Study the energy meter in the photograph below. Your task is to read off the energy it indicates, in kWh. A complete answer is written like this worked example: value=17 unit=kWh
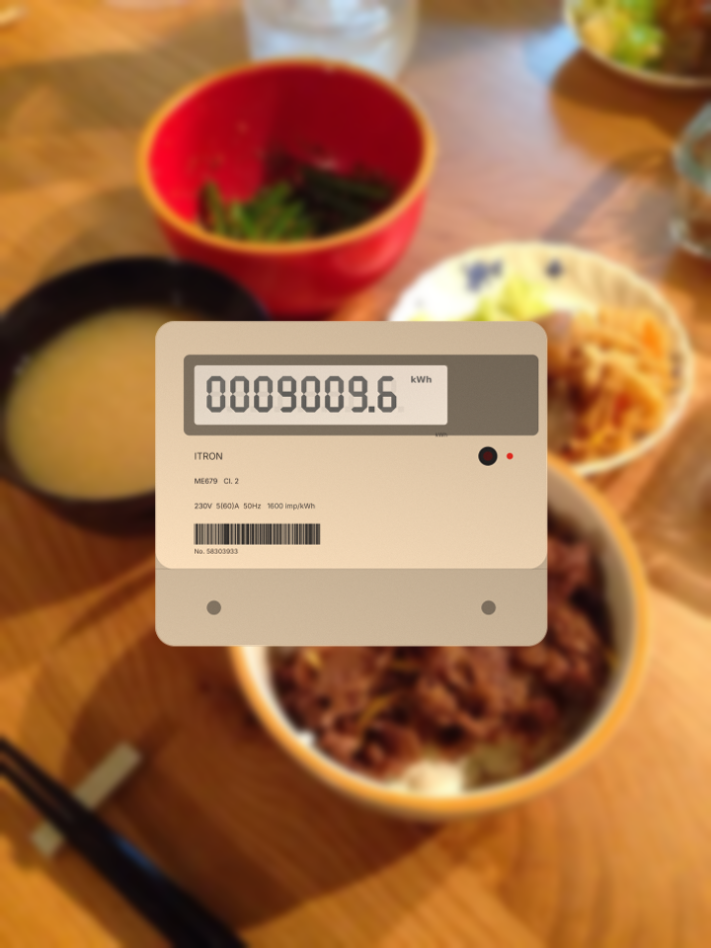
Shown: value=9009.6 unit=kWh
